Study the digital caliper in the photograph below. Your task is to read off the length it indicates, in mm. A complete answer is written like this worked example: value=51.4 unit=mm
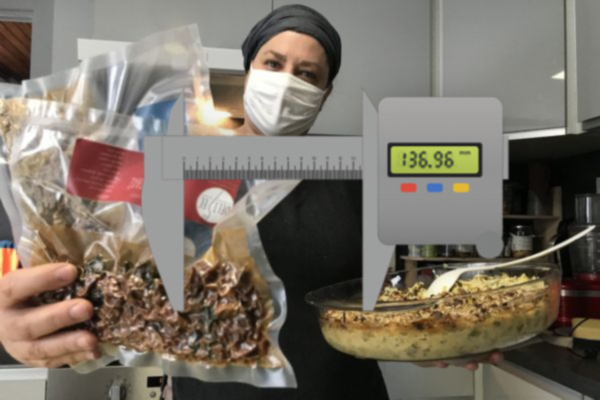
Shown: value=136.96 unit=mm
